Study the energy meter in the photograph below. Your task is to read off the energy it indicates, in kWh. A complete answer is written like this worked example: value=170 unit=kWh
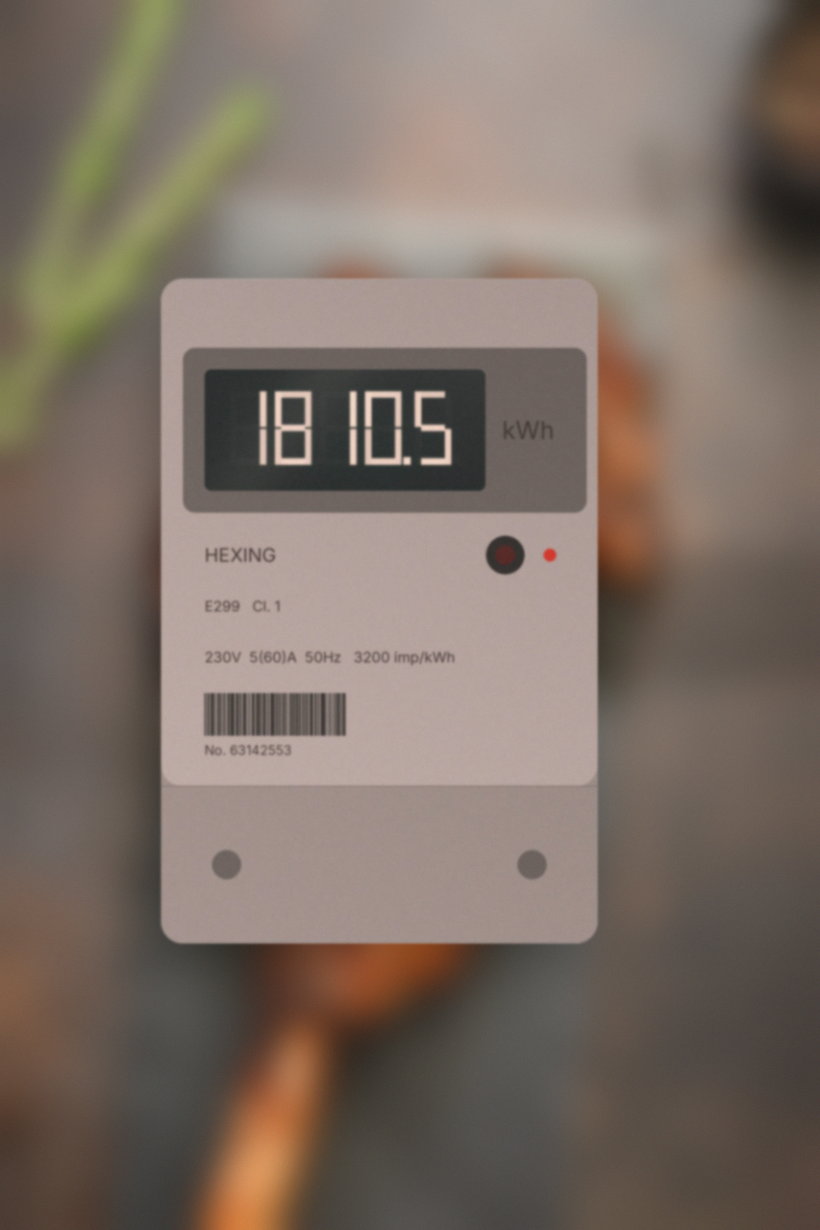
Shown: value=1810.5 unit=kWh
